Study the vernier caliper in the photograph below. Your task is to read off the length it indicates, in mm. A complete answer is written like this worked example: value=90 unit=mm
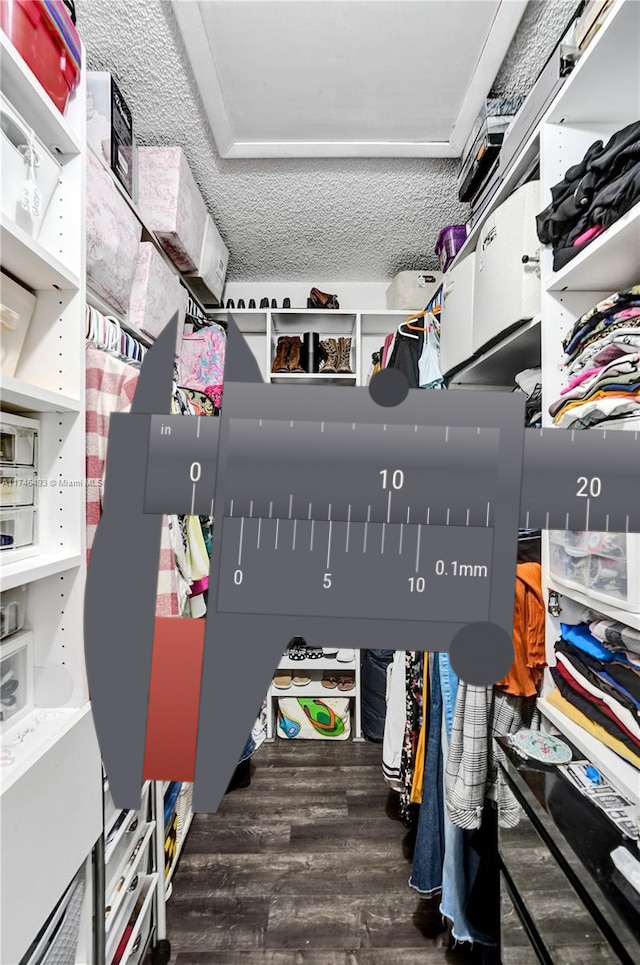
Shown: value=2.6 unit=mm
